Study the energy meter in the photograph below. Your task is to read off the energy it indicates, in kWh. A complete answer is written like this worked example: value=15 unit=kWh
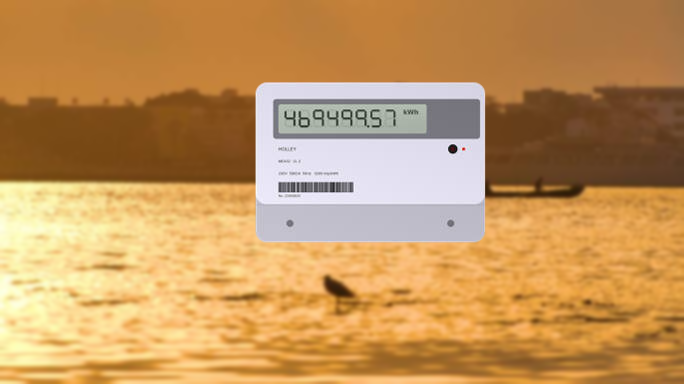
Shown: value=469499.57 unit=kWh
